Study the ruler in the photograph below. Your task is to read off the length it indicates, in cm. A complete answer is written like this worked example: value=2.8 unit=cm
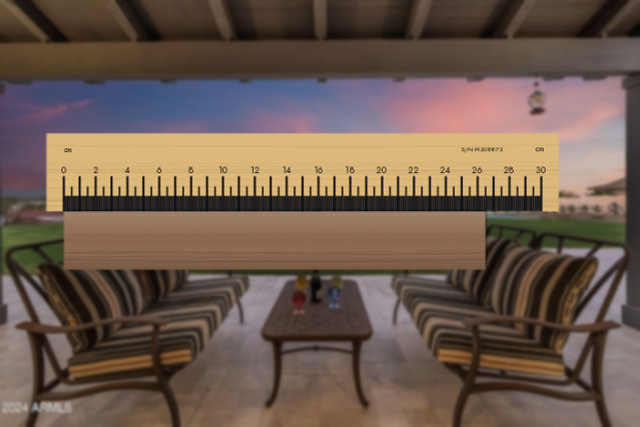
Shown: value=26.5 unit=cm
